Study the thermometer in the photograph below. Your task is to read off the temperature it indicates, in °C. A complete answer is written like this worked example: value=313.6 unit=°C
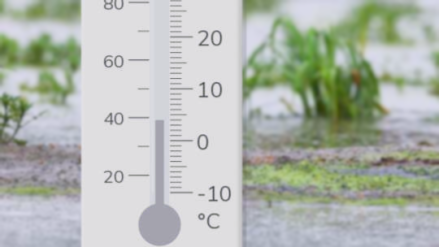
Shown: value=4 unit=°C
